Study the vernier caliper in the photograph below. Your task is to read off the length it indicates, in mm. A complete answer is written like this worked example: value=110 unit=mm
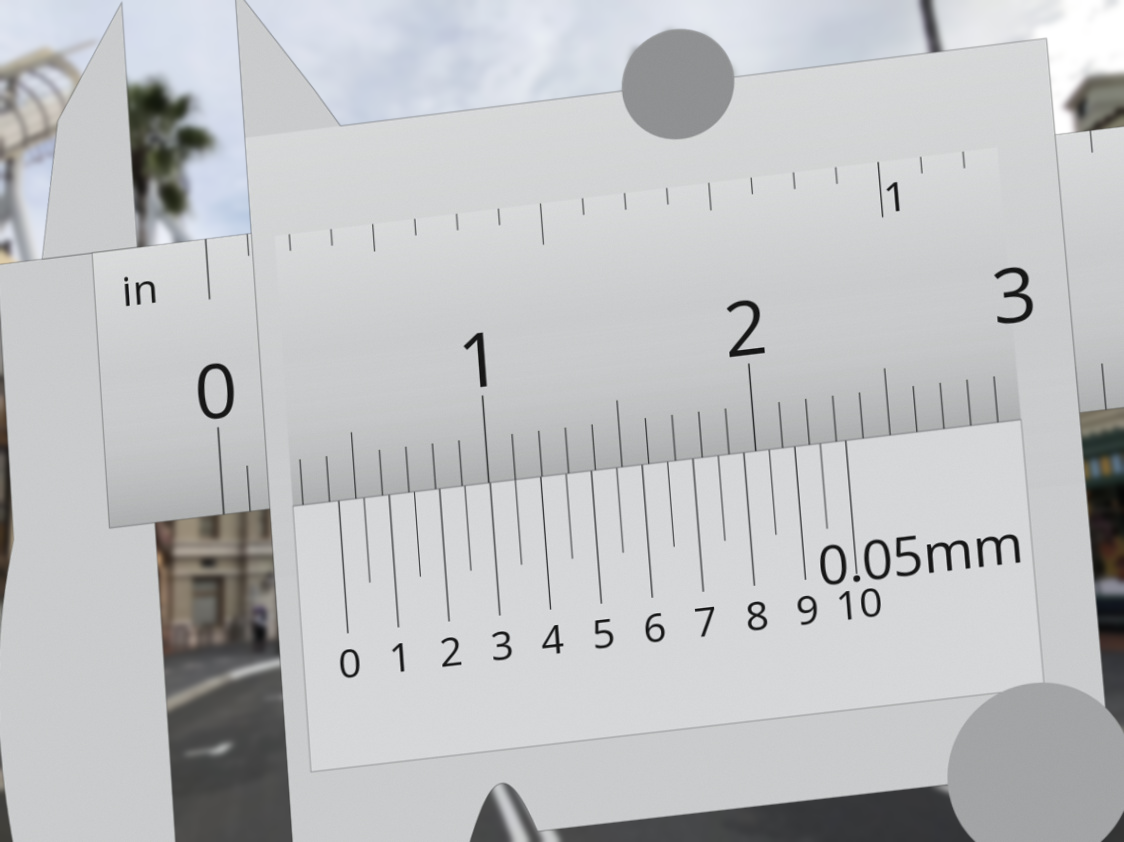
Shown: value=4.35 unit=mm
